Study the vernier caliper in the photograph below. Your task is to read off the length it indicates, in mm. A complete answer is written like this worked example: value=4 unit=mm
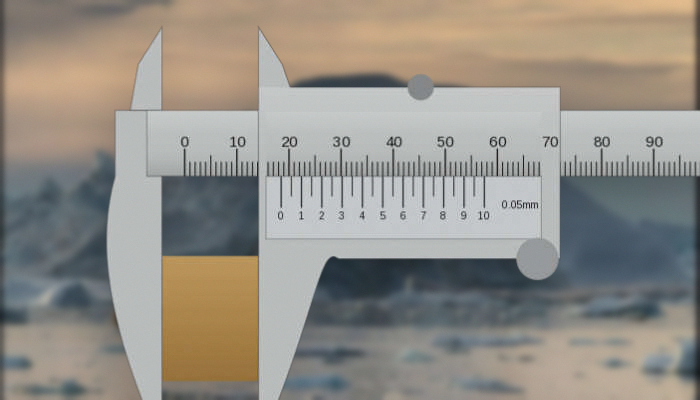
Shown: value=18.5 unit=mm
